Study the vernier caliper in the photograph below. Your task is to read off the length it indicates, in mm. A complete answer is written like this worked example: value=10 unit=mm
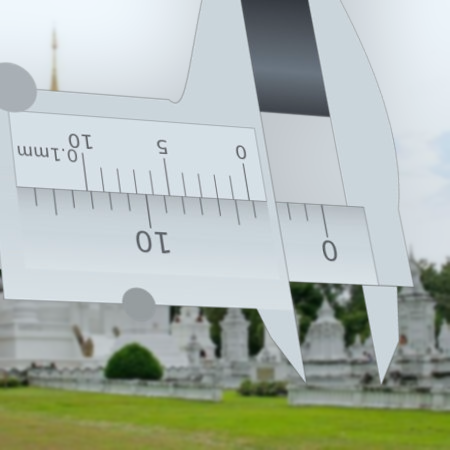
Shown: value=4.2 unit=mm
